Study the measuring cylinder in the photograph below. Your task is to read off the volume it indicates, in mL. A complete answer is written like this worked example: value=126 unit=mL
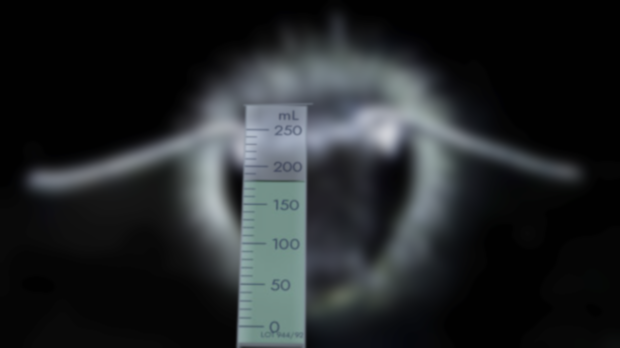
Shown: value=180 unit=mL
